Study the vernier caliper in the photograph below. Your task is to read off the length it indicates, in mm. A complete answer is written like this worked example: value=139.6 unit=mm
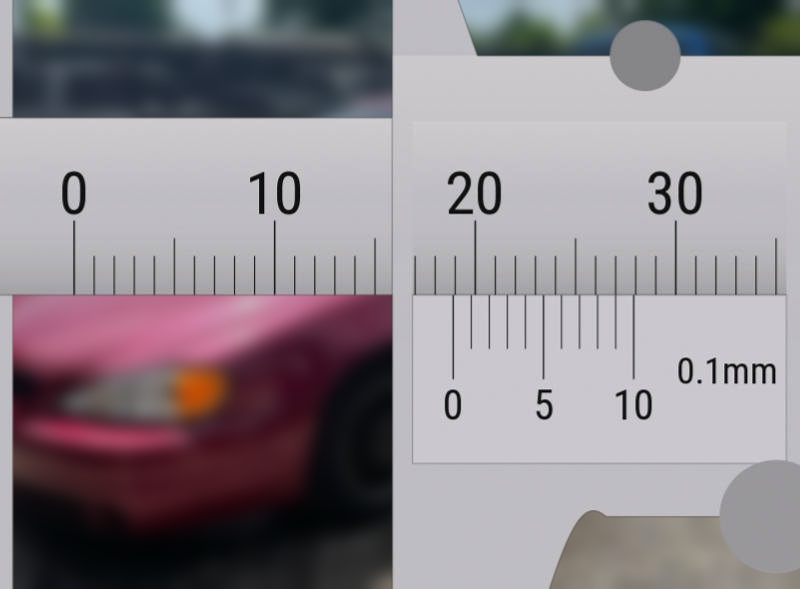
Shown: value=18.9 unit=mm
